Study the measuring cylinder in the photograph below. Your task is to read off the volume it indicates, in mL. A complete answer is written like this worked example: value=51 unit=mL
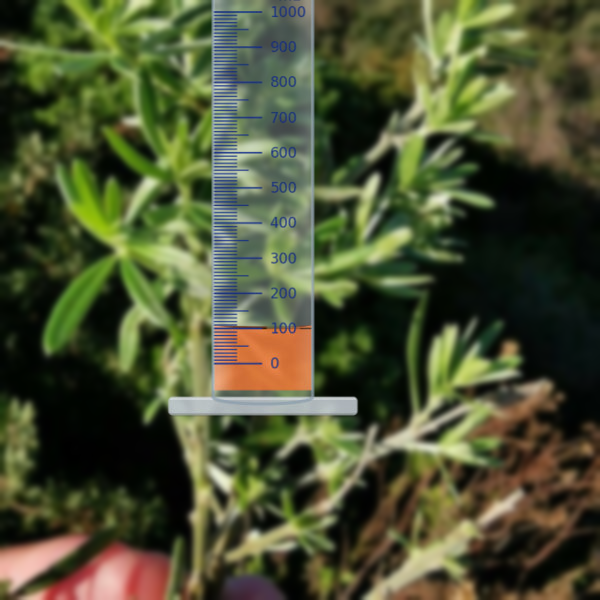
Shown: value=100 unit=mL
